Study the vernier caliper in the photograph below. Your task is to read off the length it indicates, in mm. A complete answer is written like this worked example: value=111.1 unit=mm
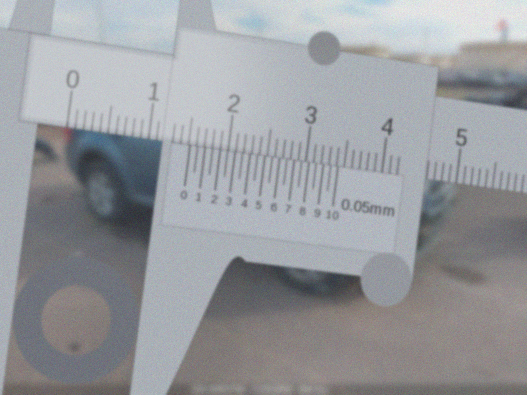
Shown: value=15.2 unit=mm
